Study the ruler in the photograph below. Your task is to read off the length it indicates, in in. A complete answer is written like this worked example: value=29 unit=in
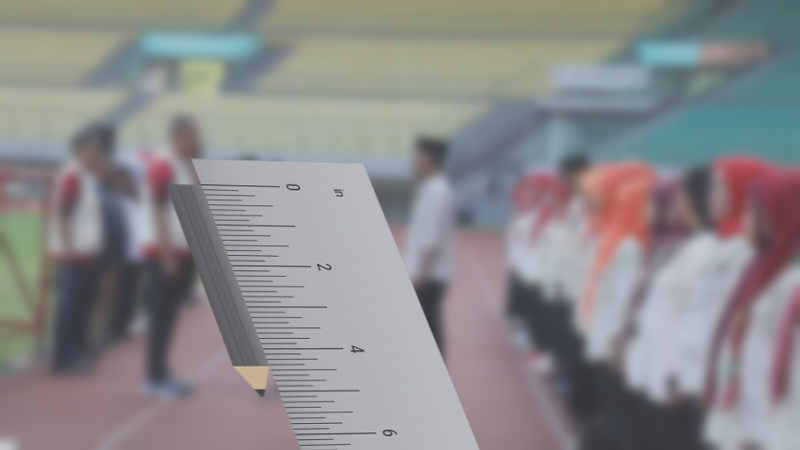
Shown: value=5.125 unit=in
